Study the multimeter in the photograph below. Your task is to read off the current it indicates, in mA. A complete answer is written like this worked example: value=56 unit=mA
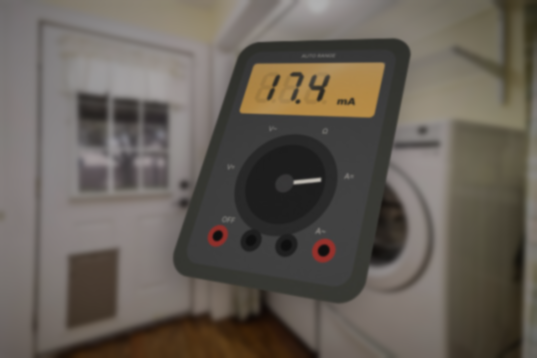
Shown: value=17.4 unit=mA
